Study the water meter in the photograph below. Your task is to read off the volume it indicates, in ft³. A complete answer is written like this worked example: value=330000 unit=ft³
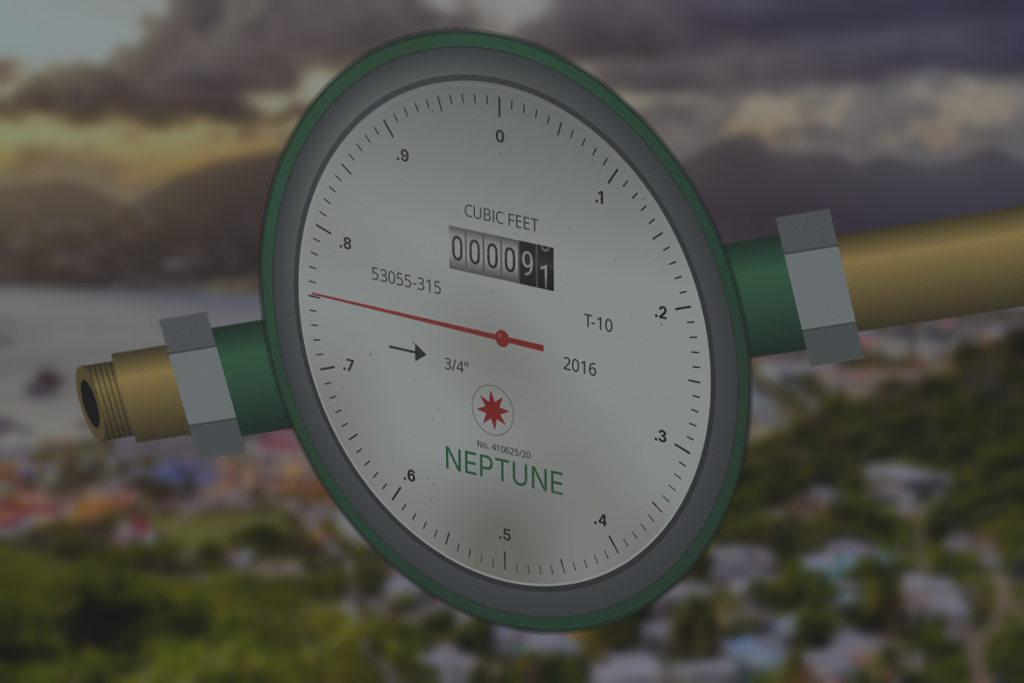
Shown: value=90.75 unit=ft³
